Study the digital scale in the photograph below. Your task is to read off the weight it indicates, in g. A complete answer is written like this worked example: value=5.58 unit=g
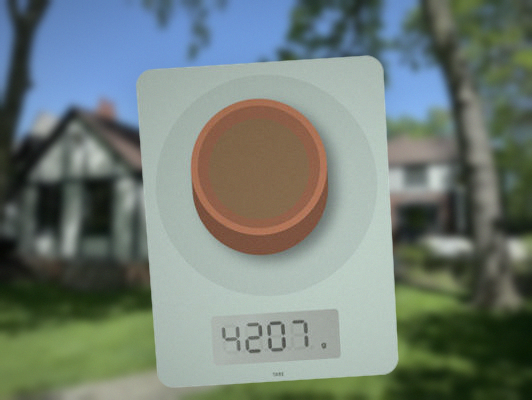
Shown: value=4207 unit=g
